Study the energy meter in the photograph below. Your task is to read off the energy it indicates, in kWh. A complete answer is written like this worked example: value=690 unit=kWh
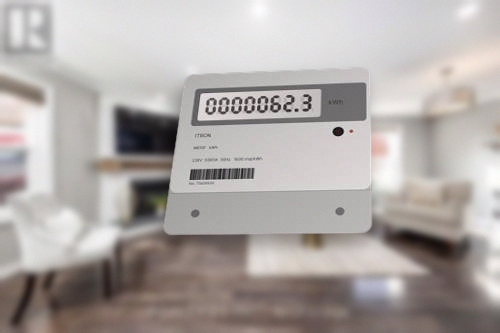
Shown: value=62.3 unit=kWh
